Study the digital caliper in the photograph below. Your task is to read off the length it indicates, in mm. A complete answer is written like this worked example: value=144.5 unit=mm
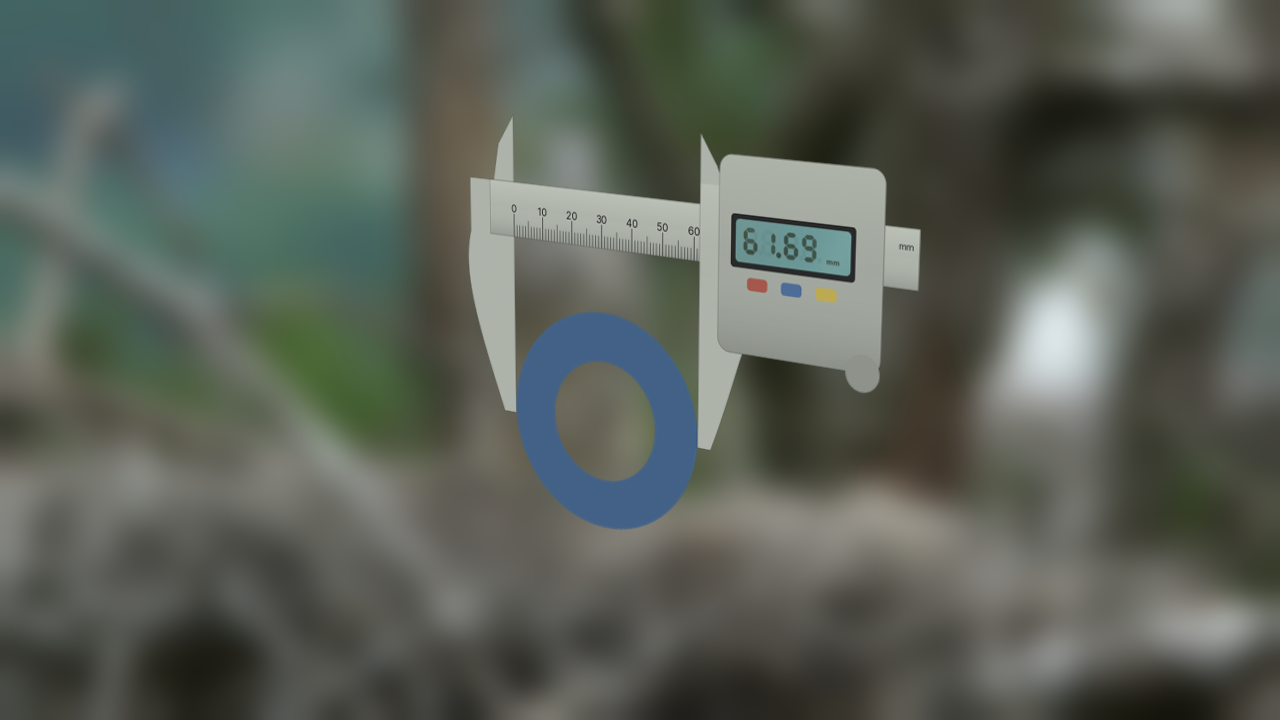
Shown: value=61.69 unit=mm
